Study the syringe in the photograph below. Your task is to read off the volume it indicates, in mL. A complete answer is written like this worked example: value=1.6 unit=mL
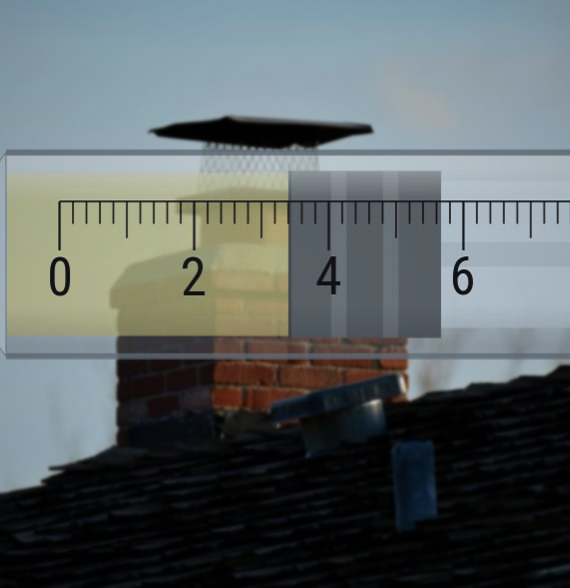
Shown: value=3.4 unit=mL
